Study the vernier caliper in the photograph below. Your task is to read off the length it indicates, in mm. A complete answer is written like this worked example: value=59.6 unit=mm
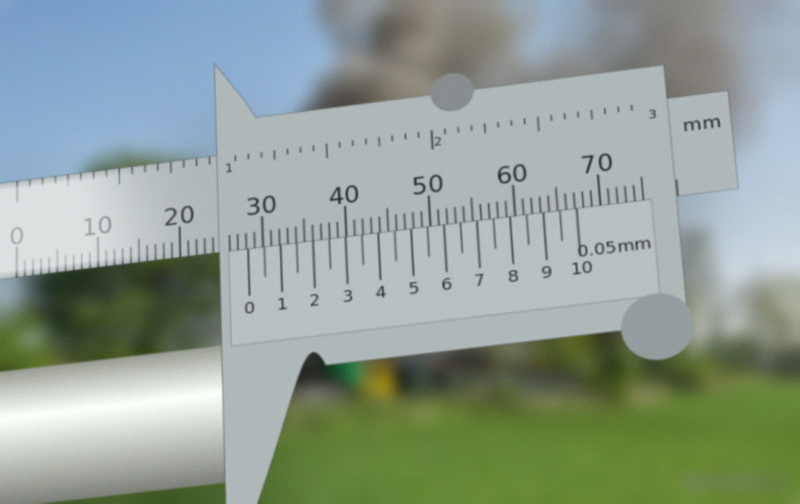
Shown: value=28.2 unit=mm
